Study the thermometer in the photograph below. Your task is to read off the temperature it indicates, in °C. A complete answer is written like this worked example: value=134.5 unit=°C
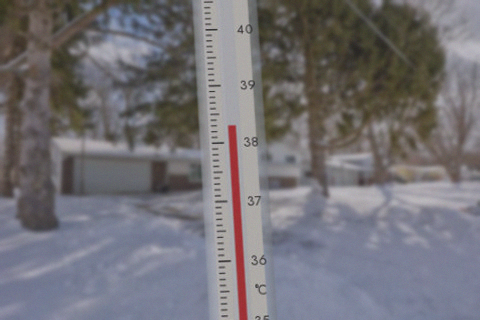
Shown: value=38.3 unit=°C
